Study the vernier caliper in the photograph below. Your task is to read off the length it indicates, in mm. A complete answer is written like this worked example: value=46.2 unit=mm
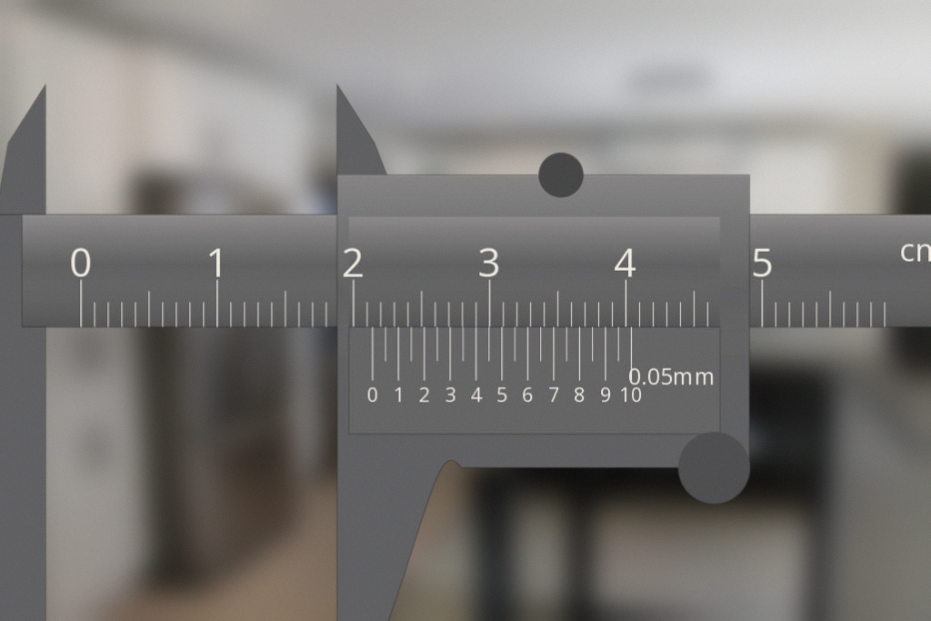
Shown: value=21.4 unit=mm
